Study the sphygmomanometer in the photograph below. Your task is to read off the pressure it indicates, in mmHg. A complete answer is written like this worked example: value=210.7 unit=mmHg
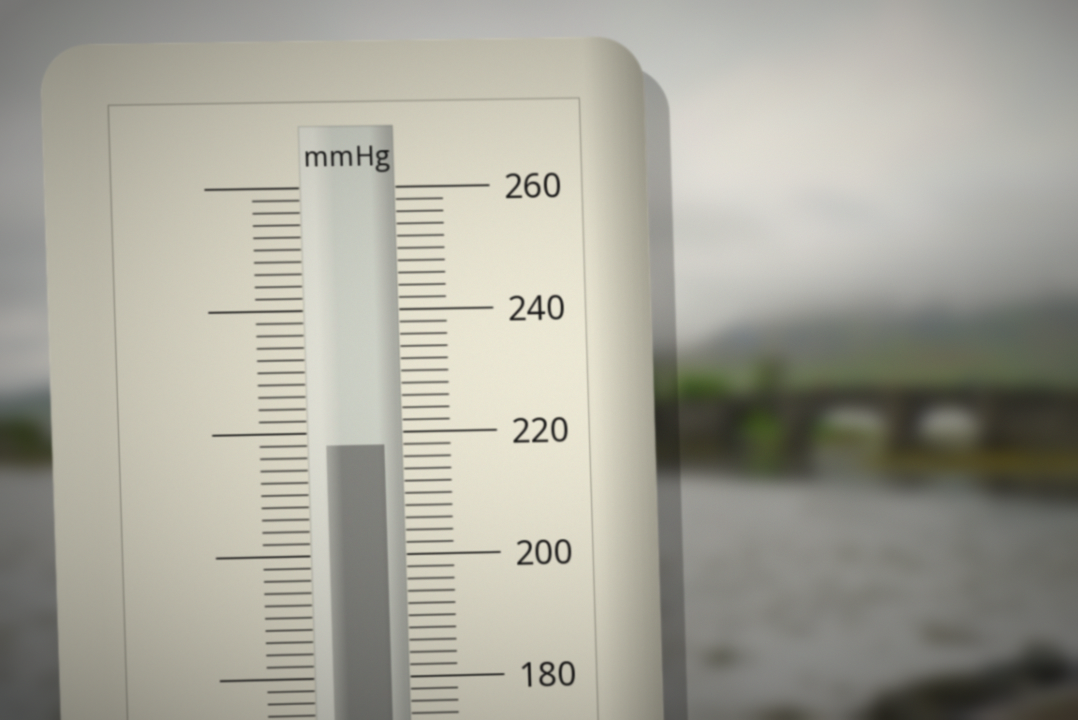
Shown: value=218 unit=mmHg
